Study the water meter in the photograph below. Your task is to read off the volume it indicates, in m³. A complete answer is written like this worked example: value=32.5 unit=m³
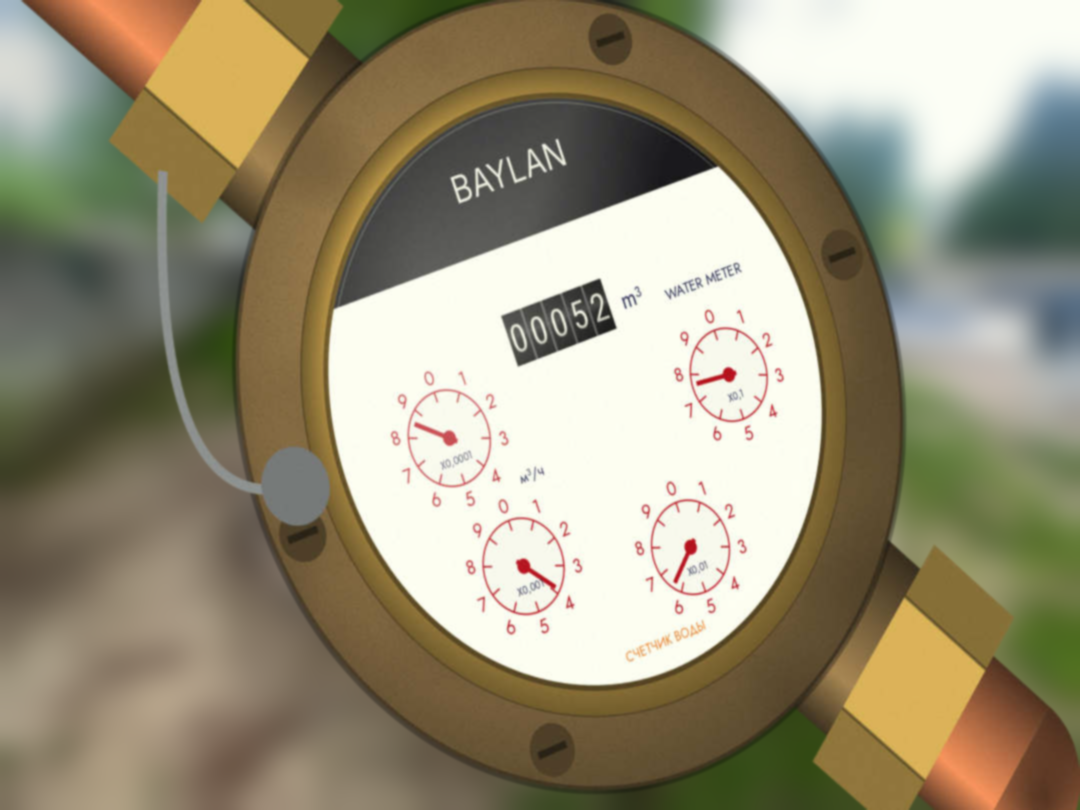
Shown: value=52.7638 unit=m³
